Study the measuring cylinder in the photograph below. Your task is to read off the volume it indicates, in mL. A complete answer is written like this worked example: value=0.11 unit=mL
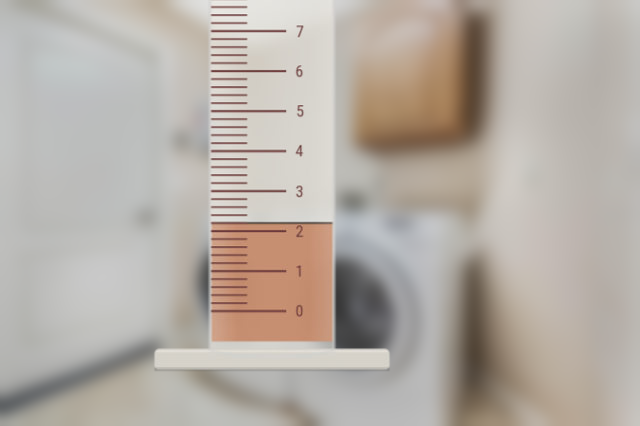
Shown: value=2.2 unit=mL
